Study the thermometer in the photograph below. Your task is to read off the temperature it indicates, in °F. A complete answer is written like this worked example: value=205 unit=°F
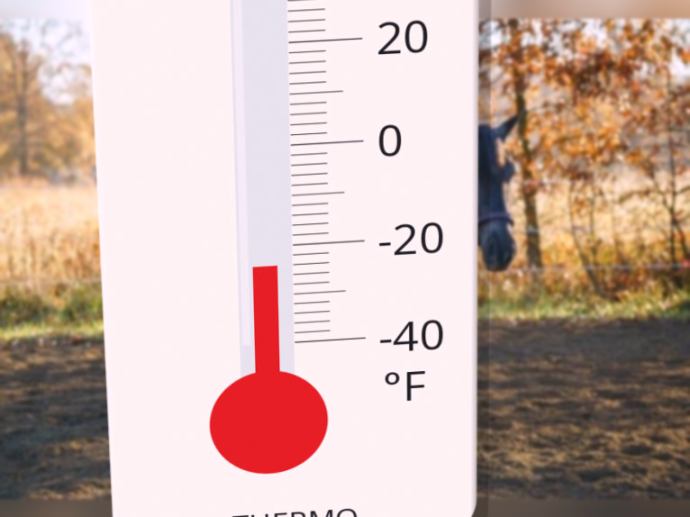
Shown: value=-24 unit=°F
